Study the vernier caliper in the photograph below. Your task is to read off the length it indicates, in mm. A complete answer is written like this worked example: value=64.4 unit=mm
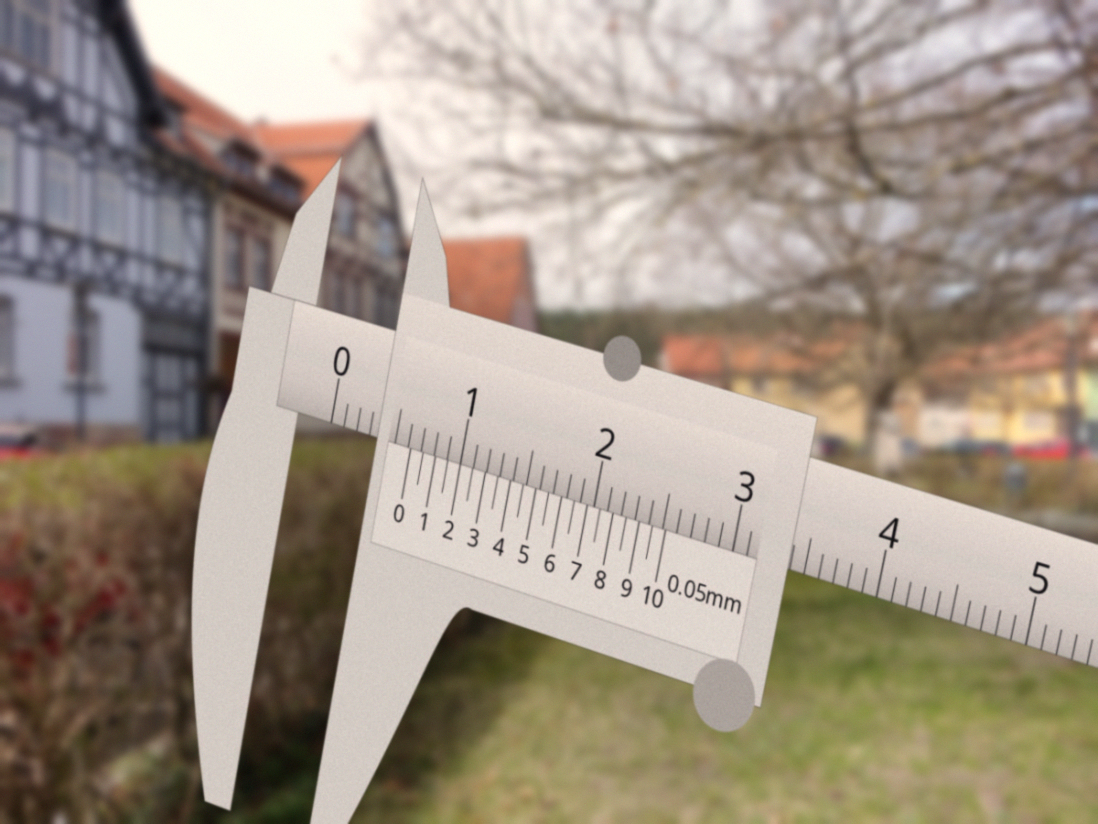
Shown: value=6.2 unit=mm
